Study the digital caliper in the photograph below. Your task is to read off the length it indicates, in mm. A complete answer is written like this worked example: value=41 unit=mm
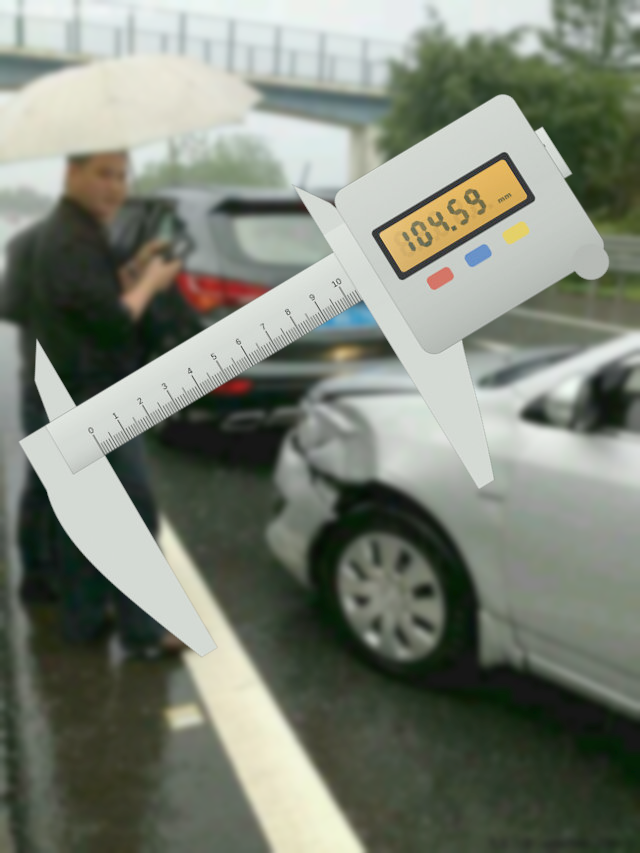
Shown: value=104.59 unit=mm
